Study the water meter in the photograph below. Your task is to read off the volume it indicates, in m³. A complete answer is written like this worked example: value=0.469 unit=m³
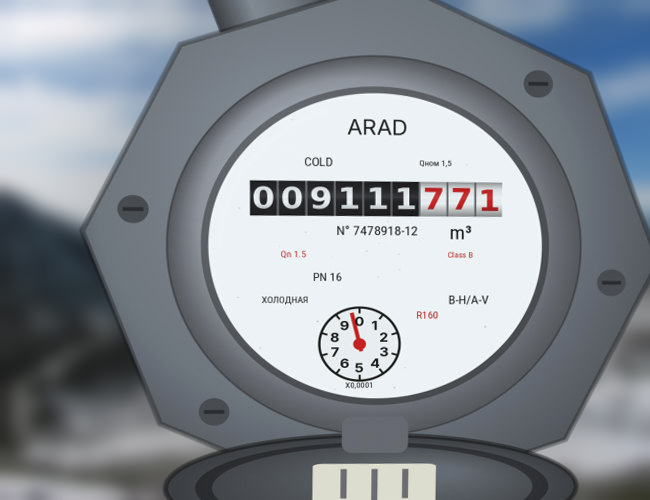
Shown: value=9111.7709 unit=m³
